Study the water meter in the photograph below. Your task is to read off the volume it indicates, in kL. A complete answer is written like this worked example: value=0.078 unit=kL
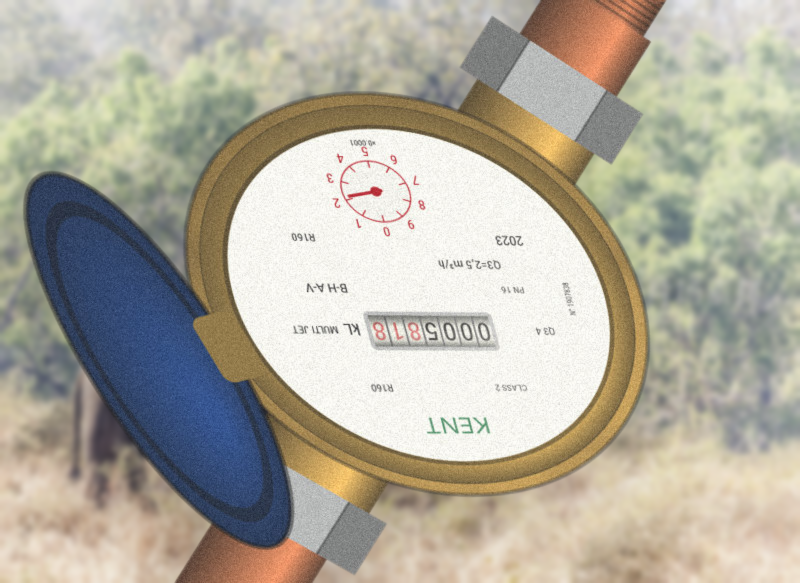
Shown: value=5.8182 unit=kL
